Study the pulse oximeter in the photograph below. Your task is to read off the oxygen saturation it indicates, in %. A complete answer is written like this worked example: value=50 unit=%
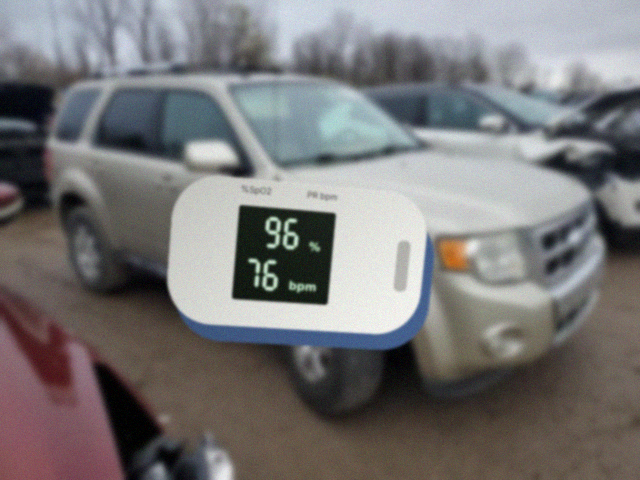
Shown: value=96 unit=%
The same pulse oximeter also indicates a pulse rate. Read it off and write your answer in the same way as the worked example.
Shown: value=76 unit=bpm
